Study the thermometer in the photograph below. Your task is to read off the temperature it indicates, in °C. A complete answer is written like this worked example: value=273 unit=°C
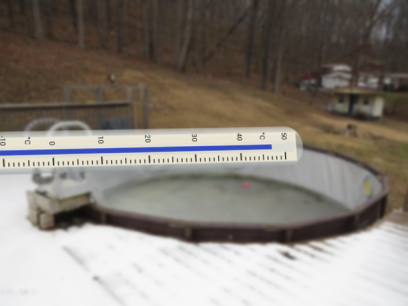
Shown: value=47 unit=°C
